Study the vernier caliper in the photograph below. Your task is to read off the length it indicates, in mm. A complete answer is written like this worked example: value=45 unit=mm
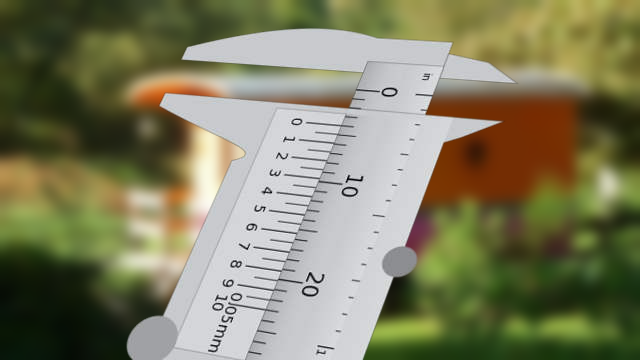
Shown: value=4.0 unit=mm
